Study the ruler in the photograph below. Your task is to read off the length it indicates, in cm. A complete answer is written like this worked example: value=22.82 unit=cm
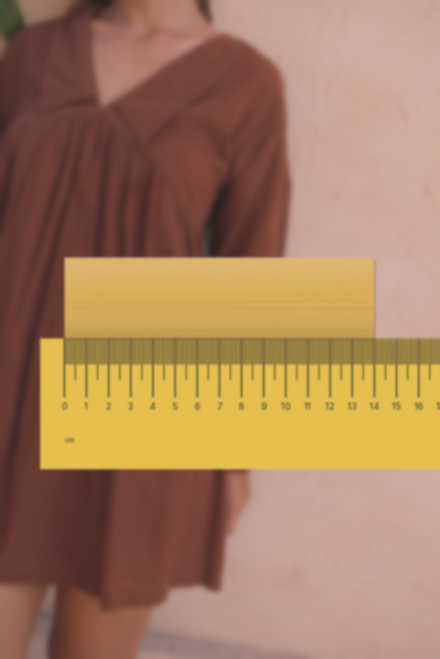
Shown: value=14 unit=cm
